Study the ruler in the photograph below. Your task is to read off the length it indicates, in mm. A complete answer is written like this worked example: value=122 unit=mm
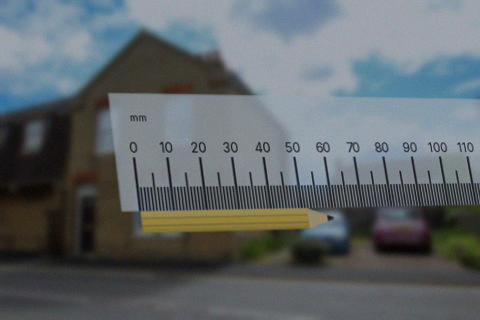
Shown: value=60 unit=mm
